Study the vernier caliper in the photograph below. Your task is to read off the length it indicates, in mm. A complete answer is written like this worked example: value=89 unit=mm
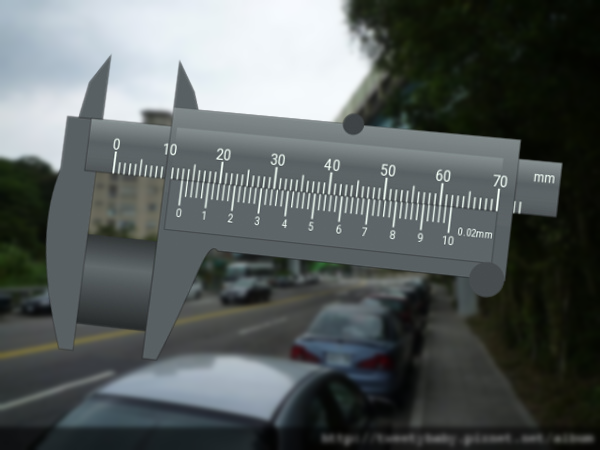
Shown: value=13.0 unit=mm
